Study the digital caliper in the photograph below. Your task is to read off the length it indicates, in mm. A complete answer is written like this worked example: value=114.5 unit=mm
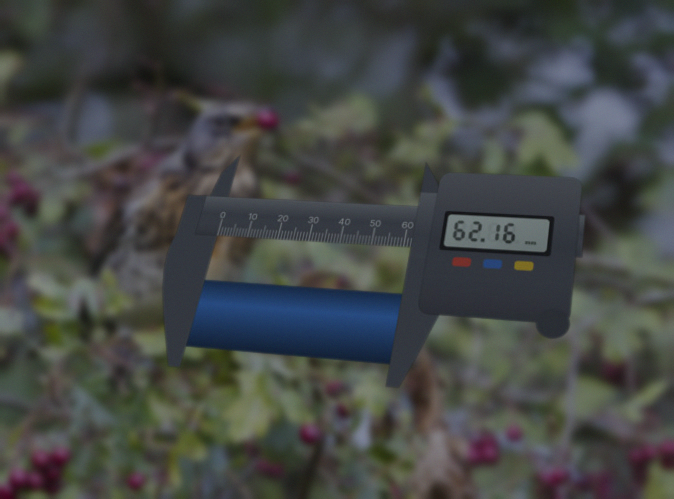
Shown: value=62.16 unit=mm
